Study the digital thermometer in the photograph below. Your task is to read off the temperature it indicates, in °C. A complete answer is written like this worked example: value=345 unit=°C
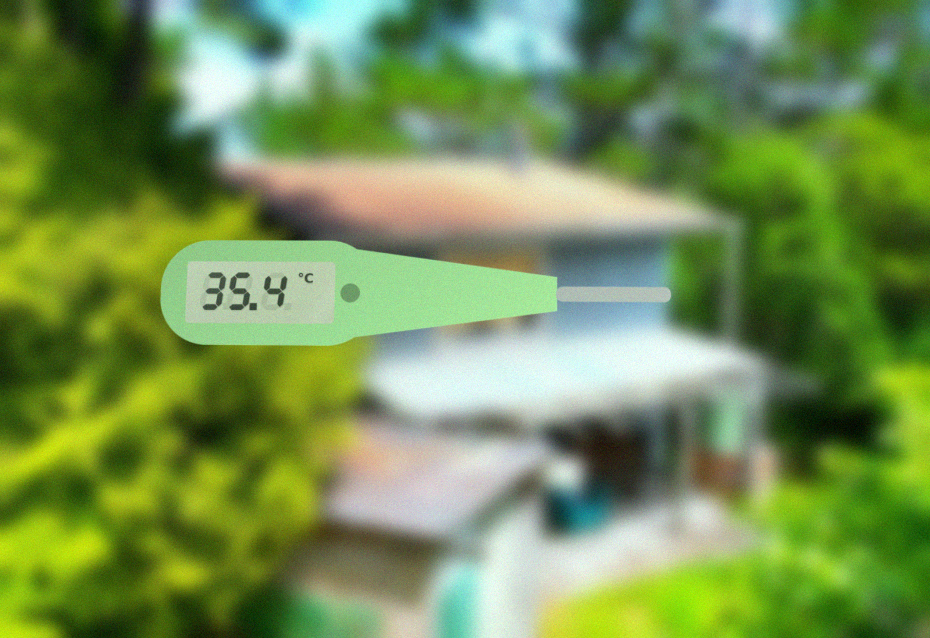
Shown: value=35.4 unit=°C
